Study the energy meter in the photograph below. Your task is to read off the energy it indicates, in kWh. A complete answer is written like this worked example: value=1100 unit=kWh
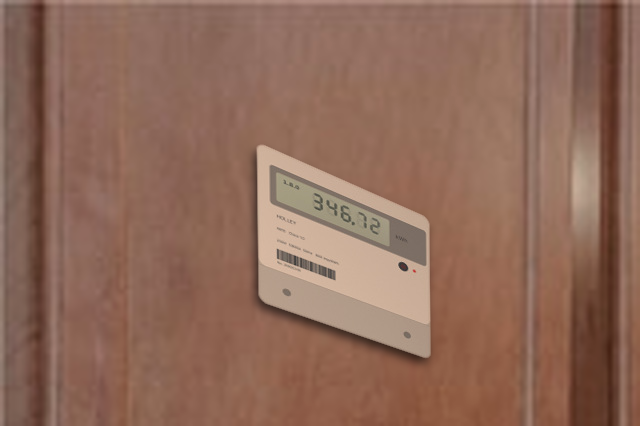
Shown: value=346.72 unit=kWh
